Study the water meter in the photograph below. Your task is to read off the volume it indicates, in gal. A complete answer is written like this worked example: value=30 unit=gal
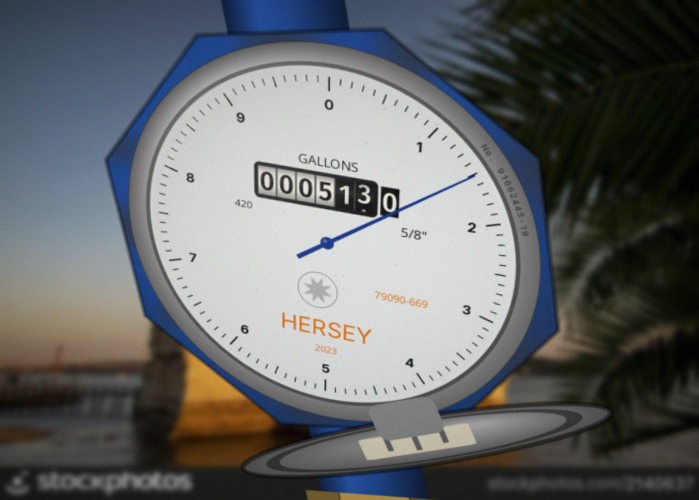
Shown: value=5131.5 unit=gal
